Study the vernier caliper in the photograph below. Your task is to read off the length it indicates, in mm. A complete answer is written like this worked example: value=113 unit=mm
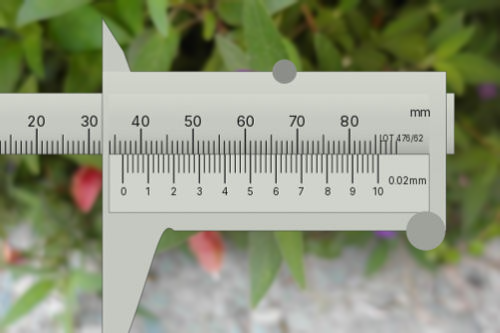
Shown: value=36.5 unit=mm
